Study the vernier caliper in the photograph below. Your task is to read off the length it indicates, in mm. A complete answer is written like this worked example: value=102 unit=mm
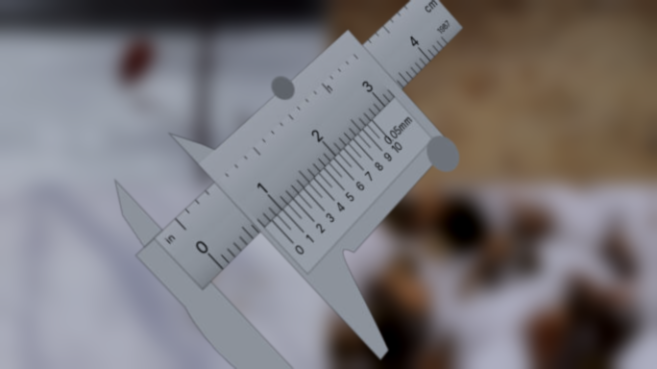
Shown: value=8.2 unit=mm
